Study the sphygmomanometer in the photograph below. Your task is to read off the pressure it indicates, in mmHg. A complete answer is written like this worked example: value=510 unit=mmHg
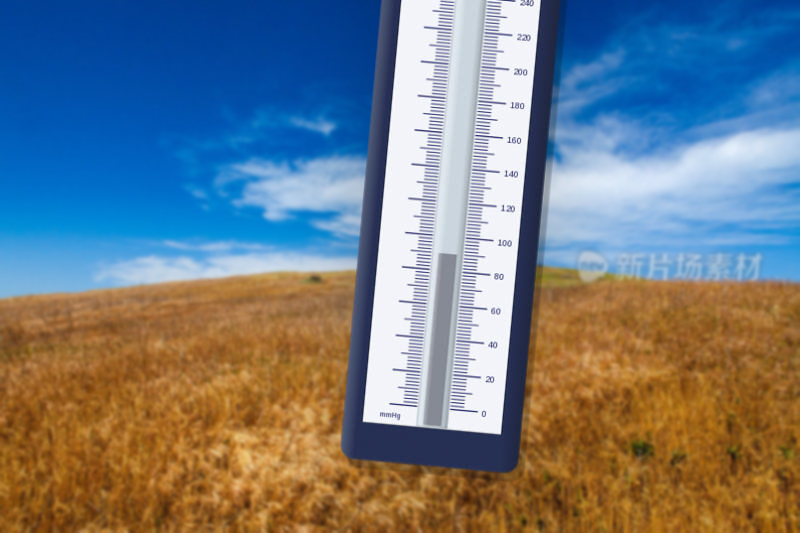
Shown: value=90 unit=mmHg
